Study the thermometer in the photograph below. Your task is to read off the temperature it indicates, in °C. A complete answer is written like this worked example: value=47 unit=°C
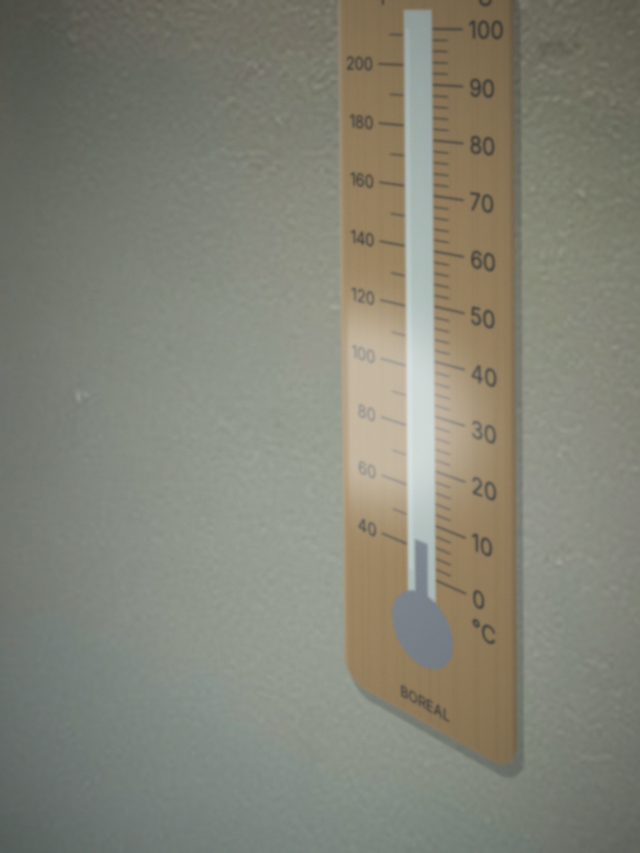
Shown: value=6 unit=°C
